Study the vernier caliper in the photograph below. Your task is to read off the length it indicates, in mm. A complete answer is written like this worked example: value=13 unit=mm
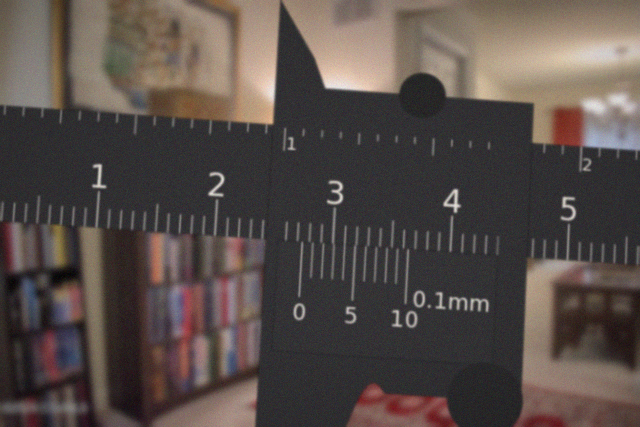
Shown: value=27.4 unit=mm
